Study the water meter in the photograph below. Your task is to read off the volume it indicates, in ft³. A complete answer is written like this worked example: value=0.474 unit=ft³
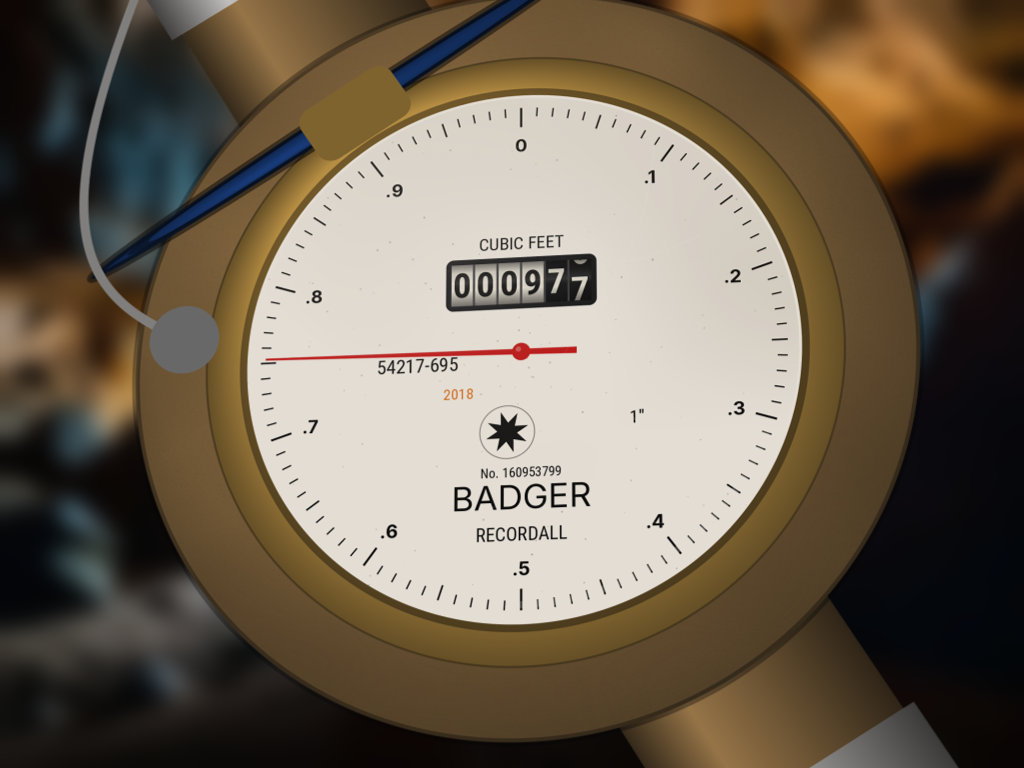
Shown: value=976.75 unit=ft³
